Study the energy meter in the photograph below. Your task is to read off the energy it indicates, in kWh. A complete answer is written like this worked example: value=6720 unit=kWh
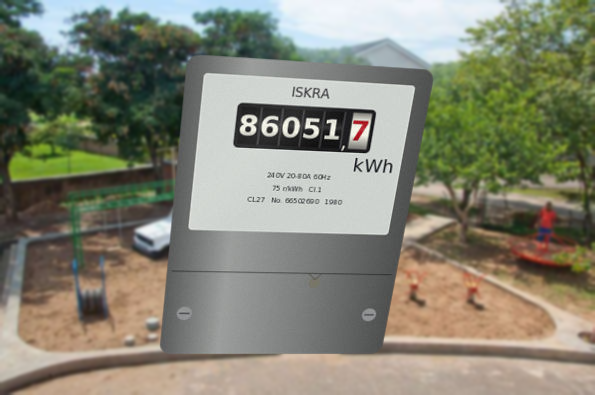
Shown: value=86051.7 unit=kWh
